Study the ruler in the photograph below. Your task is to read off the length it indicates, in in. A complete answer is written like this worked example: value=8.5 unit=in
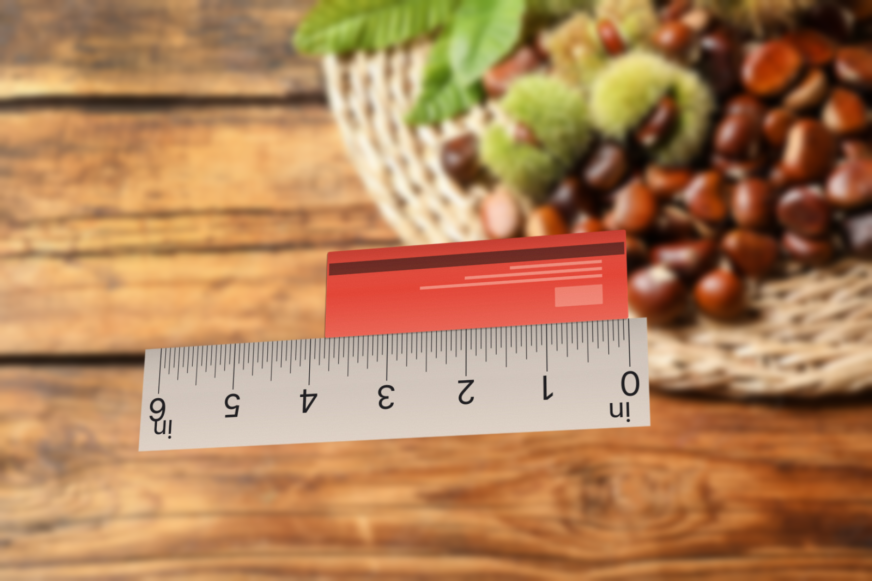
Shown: value=3.8125 unit=in
